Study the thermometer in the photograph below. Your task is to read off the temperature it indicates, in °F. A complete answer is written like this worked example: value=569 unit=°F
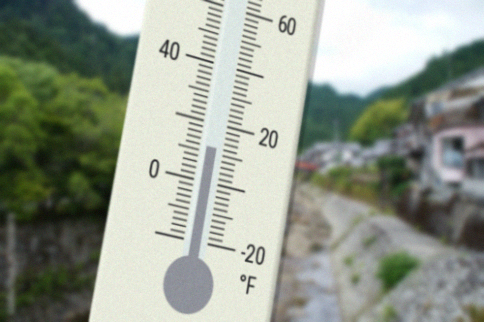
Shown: value=12 unit=°F
